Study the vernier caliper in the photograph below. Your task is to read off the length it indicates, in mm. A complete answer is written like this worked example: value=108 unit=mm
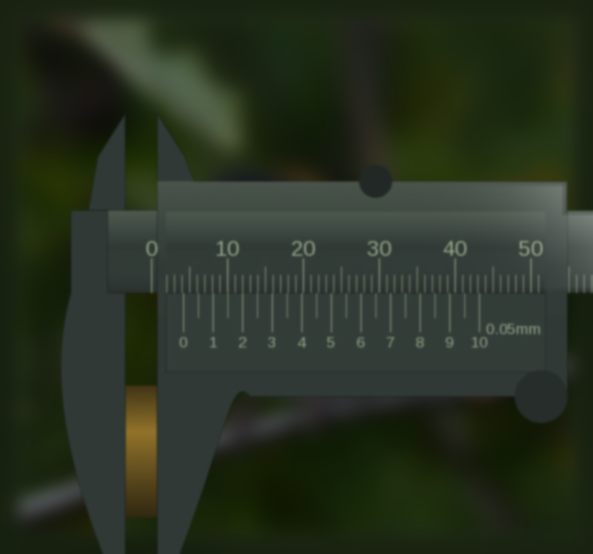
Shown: value=4.2 unit=mm
